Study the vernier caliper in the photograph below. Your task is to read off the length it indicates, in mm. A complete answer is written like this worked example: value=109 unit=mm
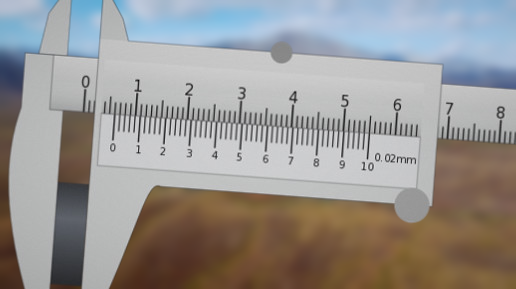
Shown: value=6.0 unit=mm
